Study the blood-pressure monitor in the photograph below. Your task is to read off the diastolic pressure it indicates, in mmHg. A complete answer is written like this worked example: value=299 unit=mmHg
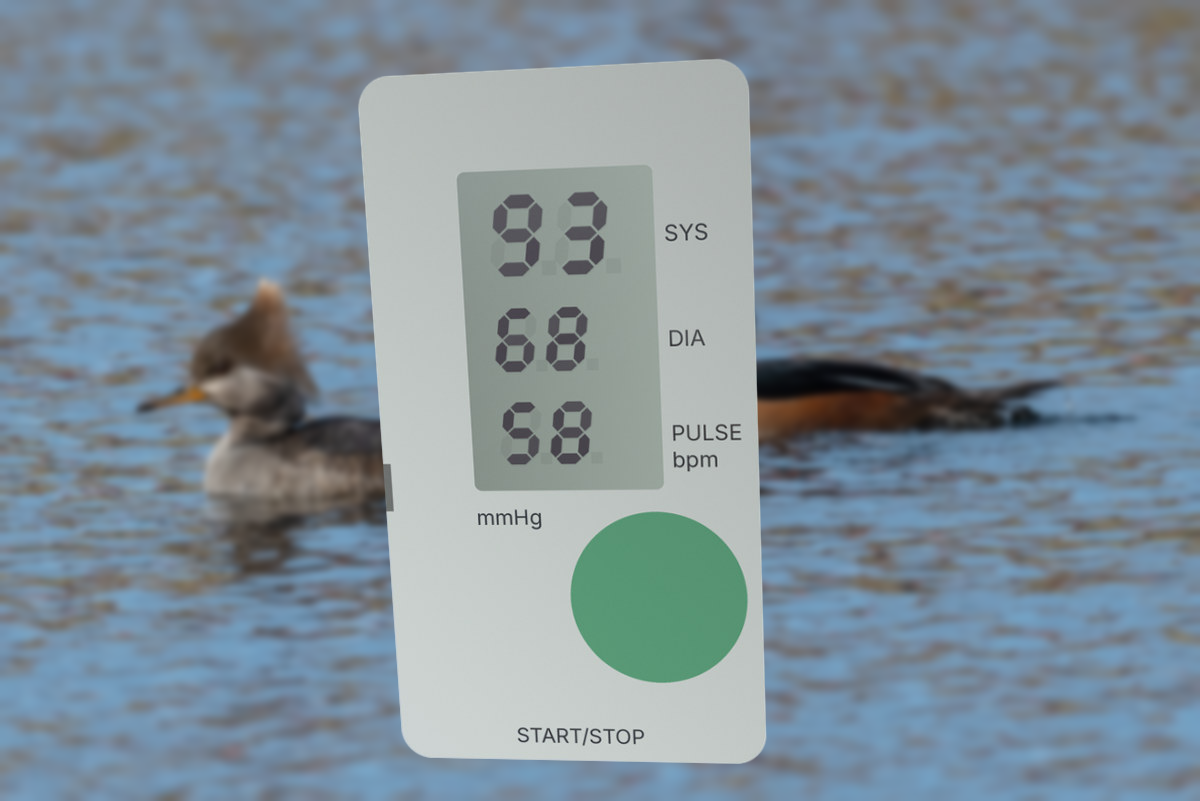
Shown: value=68 unit=mmHg
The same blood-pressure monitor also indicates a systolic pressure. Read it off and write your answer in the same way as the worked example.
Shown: value=93 unit=mmHg
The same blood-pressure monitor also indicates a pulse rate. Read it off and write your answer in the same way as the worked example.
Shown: value=58 unit=bpm
